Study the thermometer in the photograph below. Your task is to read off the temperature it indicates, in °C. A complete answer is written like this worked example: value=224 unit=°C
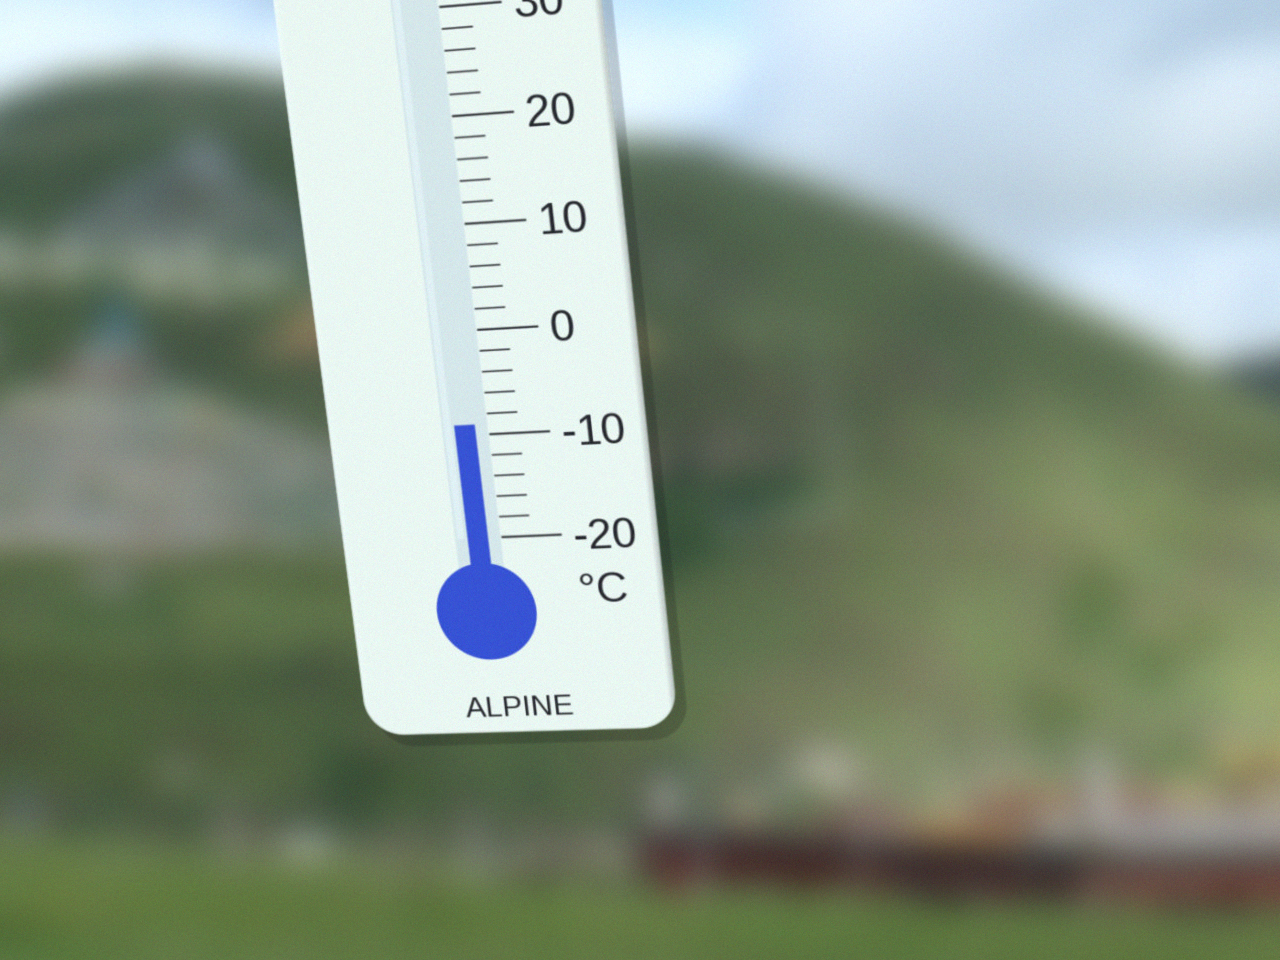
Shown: value=-9 unit=°C
